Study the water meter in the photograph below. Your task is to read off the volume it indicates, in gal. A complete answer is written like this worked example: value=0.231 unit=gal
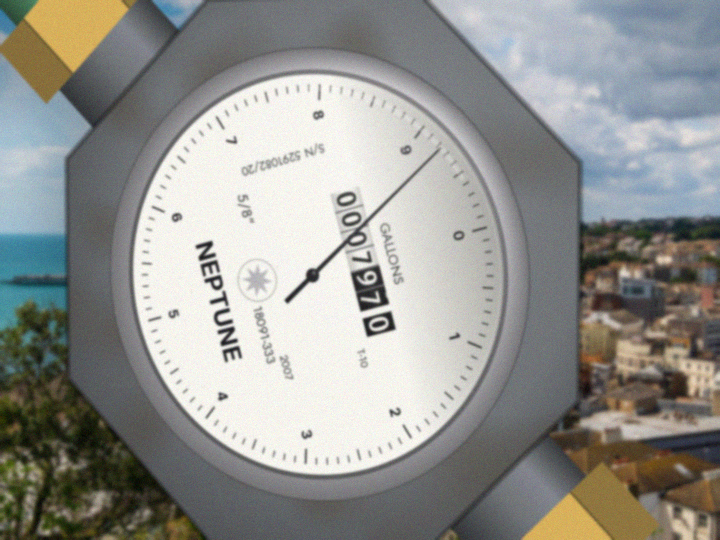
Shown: value=7969.2 unit=gal
